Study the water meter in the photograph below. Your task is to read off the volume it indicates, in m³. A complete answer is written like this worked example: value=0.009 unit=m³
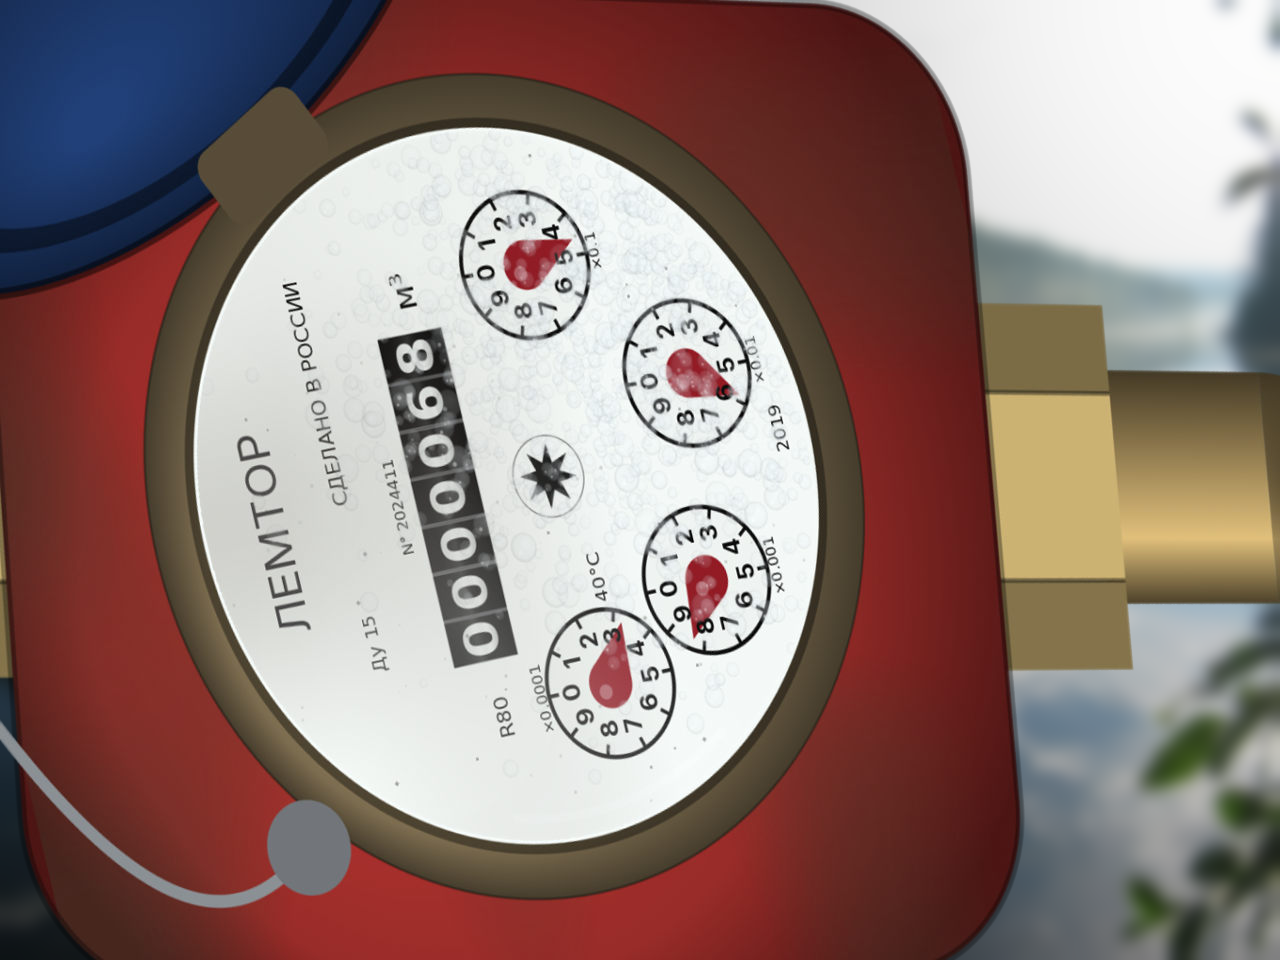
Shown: value=68.4583 unit=m³
